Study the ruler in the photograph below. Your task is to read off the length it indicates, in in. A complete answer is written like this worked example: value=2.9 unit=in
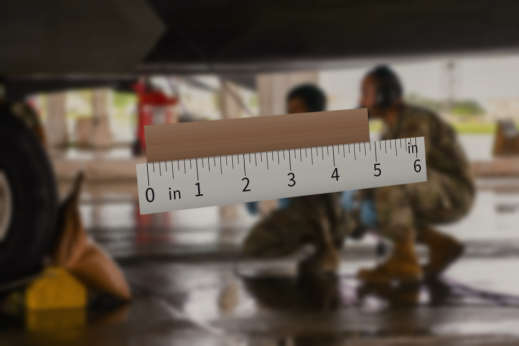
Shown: value=4.875 unit=in
